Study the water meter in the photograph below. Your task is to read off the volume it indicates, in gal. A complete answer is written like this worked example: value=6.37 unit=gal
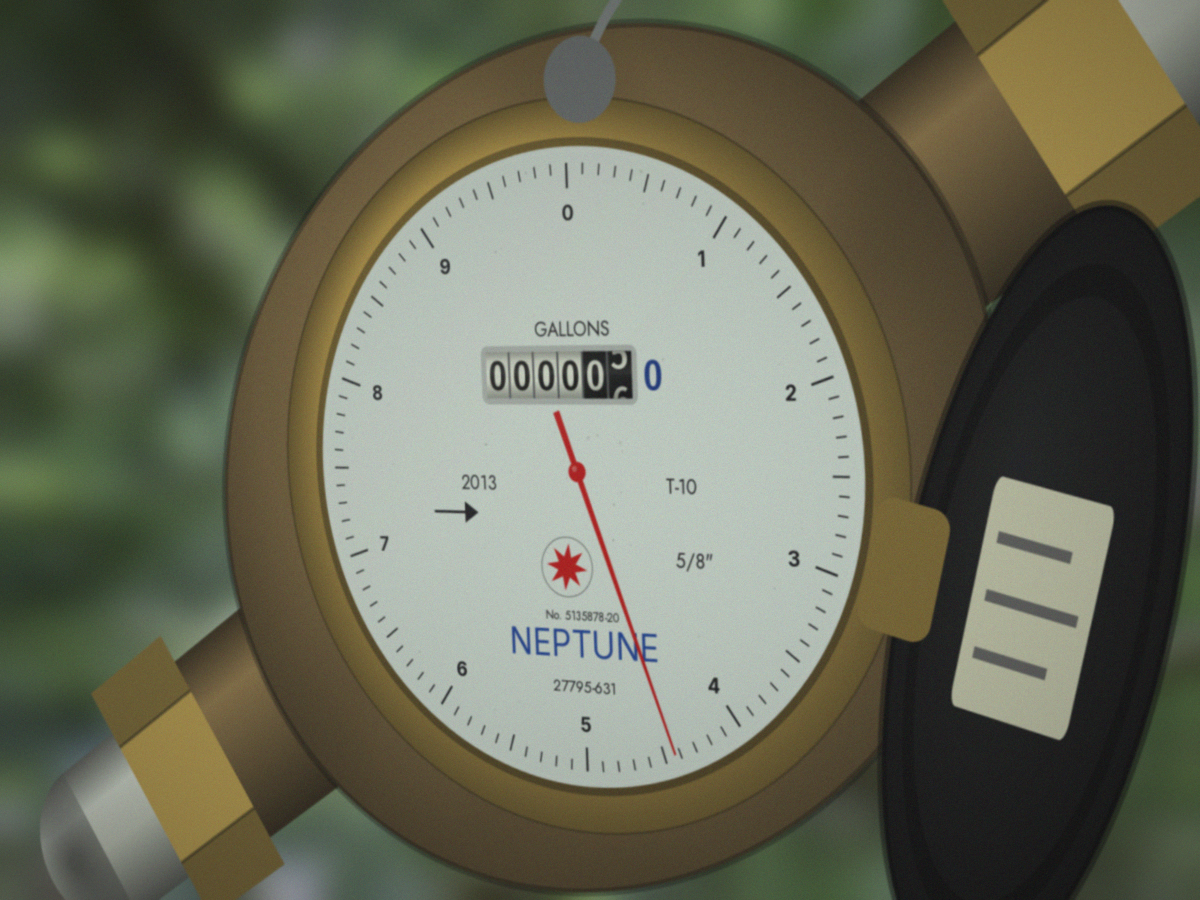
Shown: value=54.4 unit=gal
